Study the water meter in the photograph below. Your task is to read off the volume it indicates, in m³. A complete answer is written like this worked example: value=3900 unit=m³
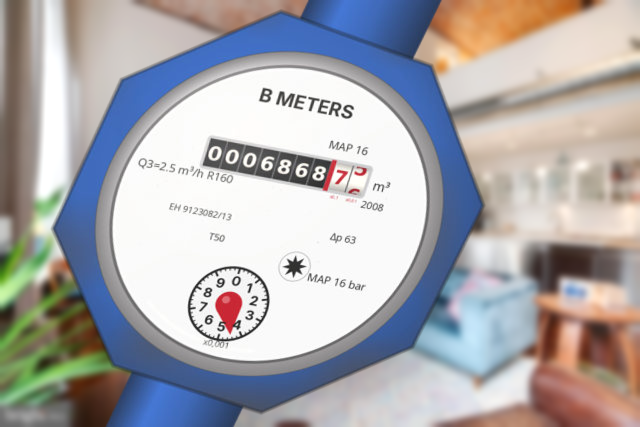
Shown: value=6868.754 unit=m³
